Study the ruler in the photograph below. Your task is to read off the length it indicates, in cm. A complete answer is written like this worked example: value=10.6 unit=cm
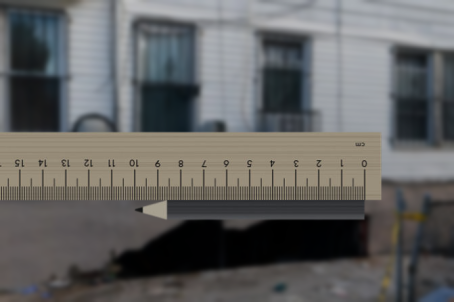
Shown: value=10 unit=cm
